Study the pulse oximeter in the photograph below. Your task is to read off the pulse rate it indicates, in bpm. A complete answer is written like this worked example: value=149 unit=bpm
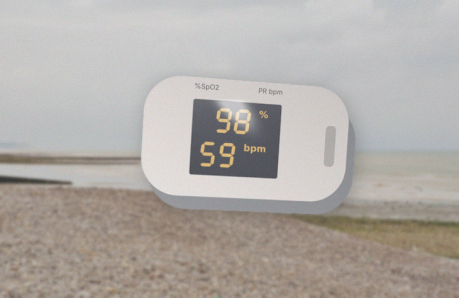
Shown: value=59 unit=bpm
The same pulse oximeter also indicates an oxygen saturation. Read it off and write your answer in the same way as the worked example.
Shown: value=98 unit=%
